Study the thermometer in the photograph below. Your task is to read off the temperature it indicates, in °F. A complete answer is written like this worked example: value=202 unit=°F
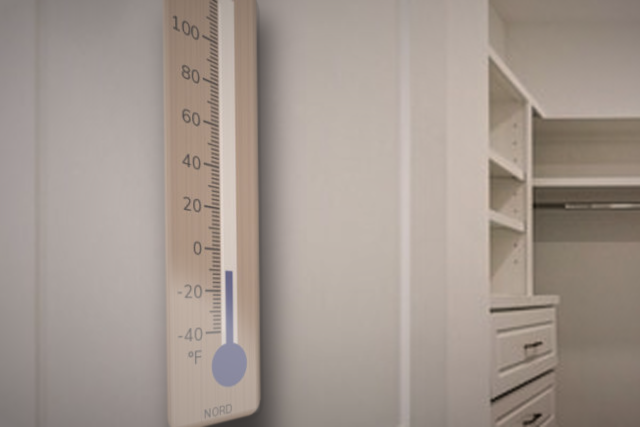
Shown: value=-10 unit=°F
